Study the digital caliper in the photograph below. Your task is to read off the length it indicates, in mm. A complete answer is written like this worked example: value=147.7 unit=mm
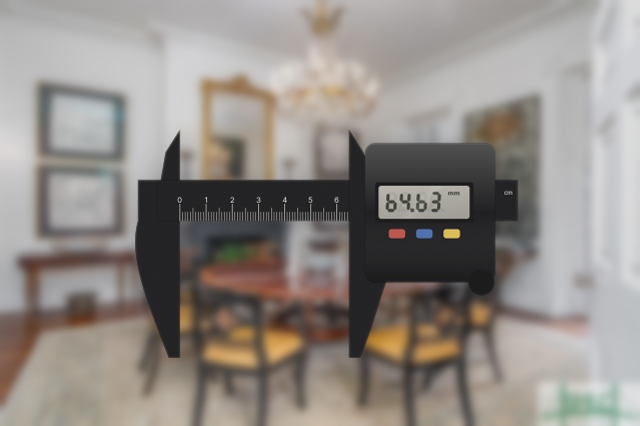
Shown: value=64.63 unit=mm
